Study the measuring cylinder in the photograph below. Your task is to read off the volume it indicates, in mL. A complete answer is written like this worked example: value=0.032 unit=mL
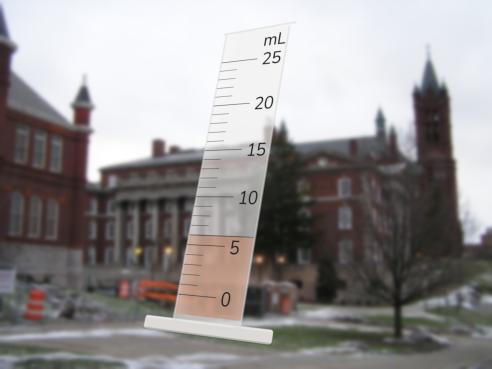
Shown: value=6 unit=mL
